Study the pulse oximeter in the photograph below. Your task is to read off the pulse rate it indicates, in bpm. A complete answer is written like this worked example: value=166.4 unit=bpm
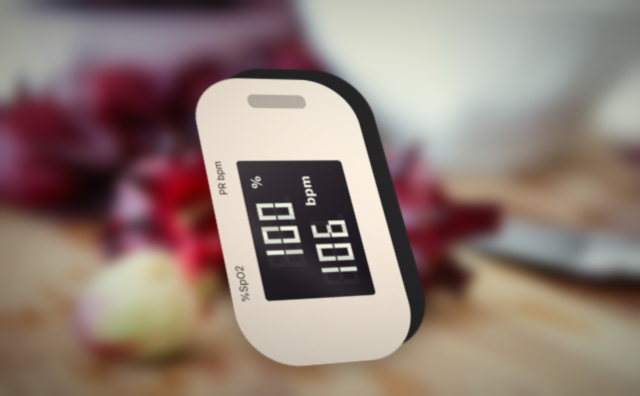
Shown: value=106 unit=bpm
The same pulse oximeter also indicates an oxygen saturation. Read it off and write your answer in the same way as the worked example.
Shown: value=100 unit=%
